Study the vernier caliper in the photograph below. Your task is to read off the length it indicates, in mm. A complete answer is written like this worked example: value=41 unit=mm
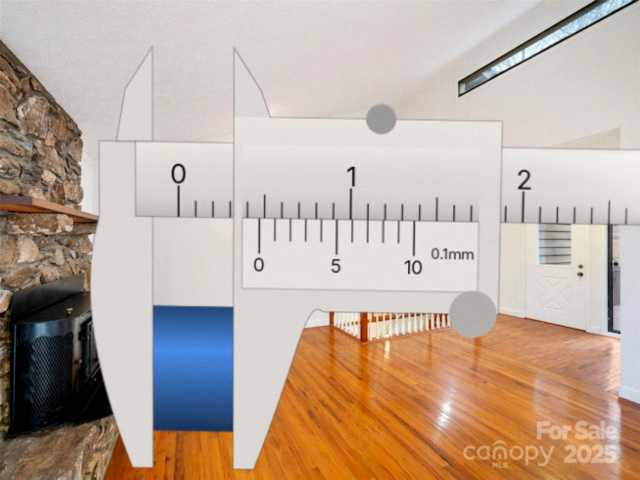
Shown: value=4.7 unit=mm
